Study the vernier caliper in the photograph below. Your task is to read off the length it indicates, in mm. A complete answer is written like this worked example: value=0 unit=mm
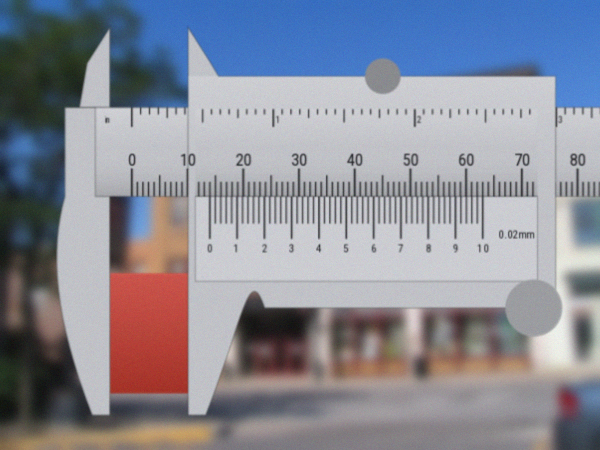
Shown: value=14.0 unit=mm
